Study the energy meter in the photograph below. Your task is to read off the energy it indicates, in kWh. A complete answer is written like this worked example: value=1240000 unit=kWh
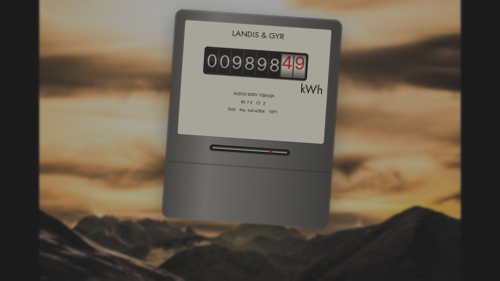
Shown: value=9898.49 unit=kWh
